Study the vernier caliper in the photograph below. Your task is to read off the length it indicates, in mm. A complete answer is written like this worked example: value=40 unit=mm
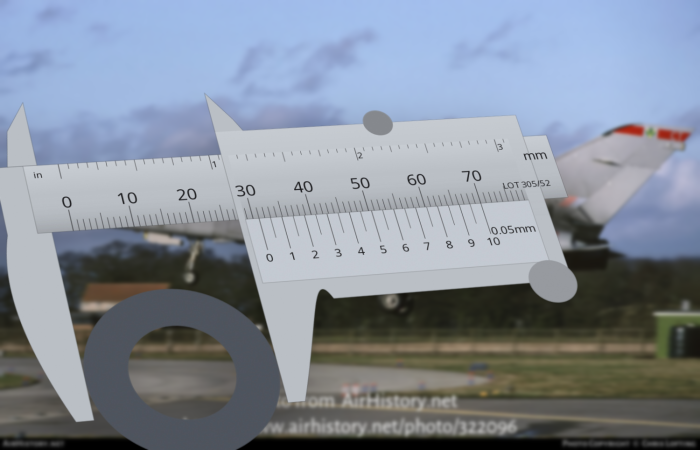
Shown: value=31.0 unit=mm
